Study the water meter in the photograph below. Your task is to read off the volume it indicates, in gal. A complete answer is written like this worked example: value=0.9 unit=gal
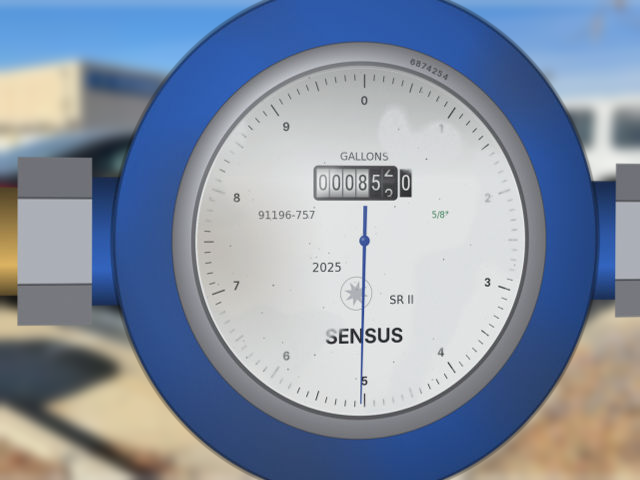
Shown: value=8525.0 unit=gal
